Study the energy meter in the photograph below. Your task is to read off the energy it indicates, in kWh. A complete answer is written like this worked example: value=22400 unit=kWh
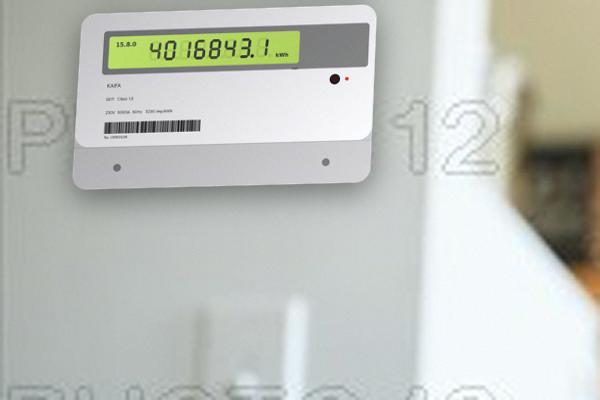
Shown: value=4016843.1 unit=kWh
